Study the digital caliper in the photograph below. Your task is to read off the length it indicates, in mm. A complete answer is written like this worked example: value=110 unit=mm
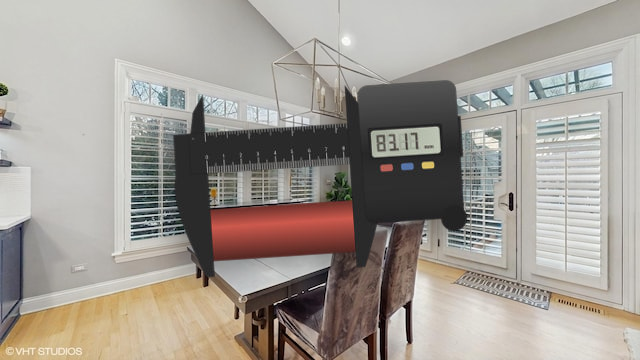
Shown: value=83.17 unit=mm
